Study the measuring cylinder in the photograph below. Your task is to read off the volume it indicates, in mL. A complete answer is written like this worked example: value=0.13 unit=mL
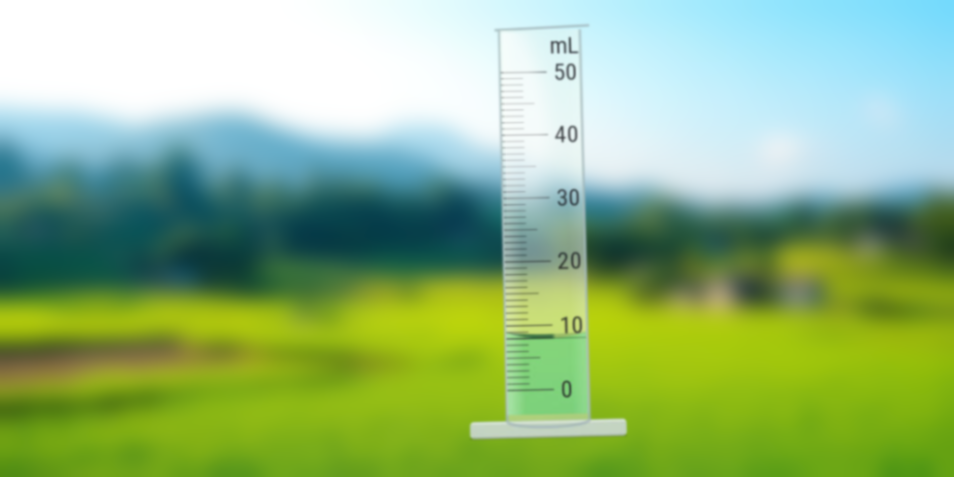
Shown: value=8 unit=mL
